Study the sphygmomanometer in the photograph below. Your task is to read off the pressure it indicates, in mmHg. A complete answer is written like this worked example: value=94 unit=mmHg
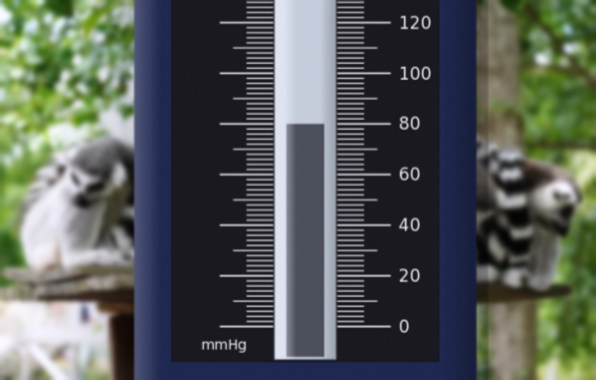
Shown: value=80 unit=mmHg
